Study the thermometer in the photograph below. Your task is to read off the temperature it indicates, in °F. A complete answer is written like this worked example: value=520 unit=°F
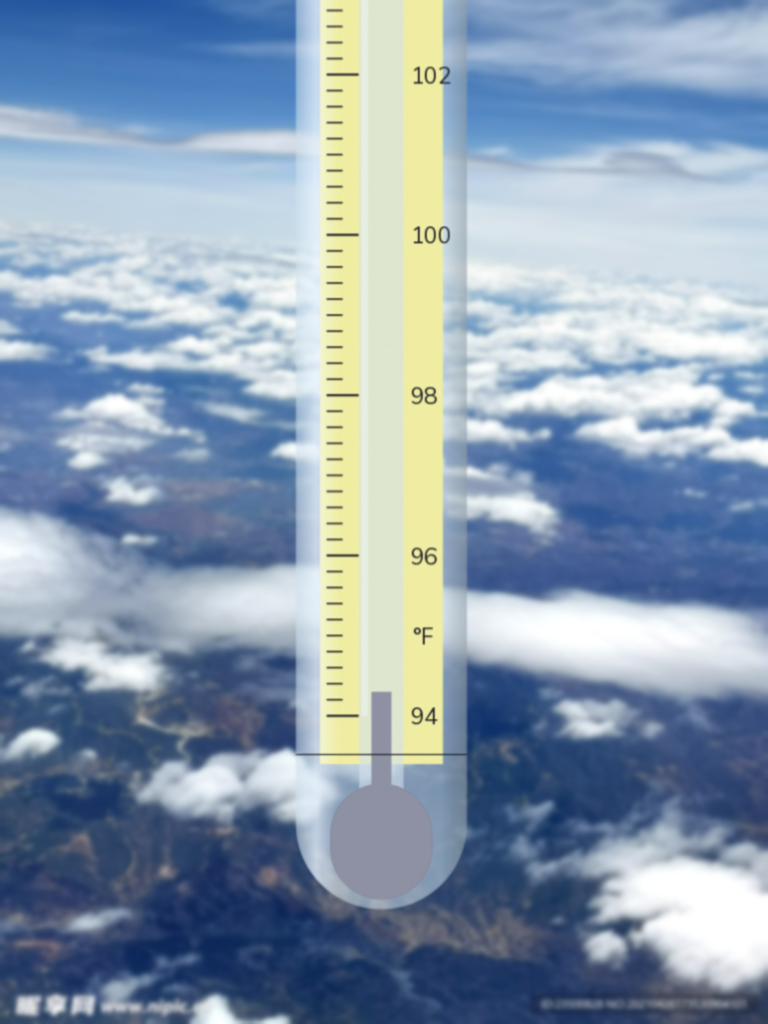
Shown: value=94.3 unit=°F
